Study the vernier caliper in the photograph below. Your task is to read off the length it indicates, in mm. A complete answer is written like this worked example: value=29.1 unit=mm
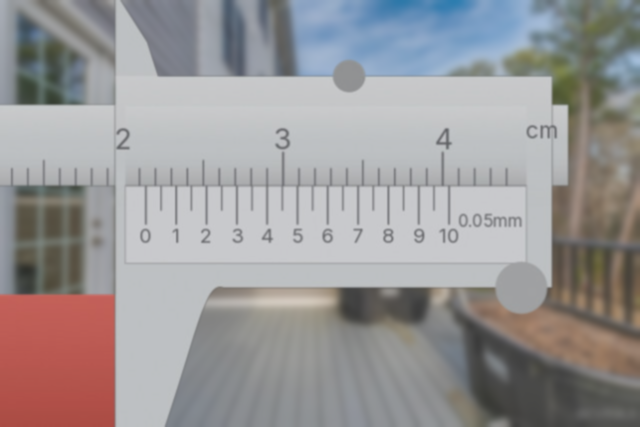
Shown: value=21.4 unit=mm
